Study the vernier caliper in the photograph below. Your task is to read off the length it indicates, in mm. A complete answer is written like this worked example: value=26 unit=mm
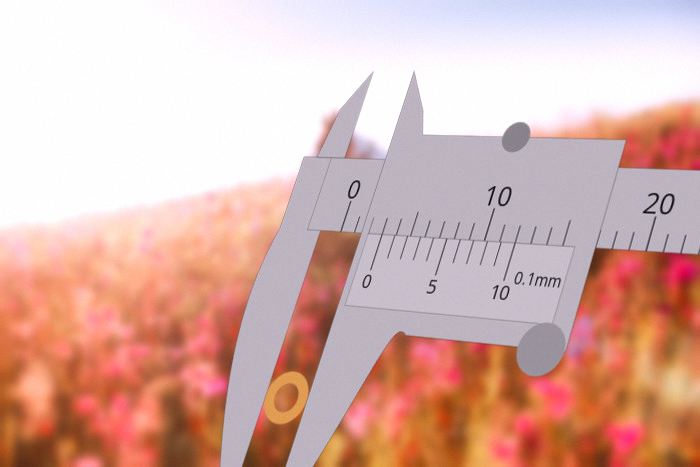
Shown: value=3.0 unit=mm
